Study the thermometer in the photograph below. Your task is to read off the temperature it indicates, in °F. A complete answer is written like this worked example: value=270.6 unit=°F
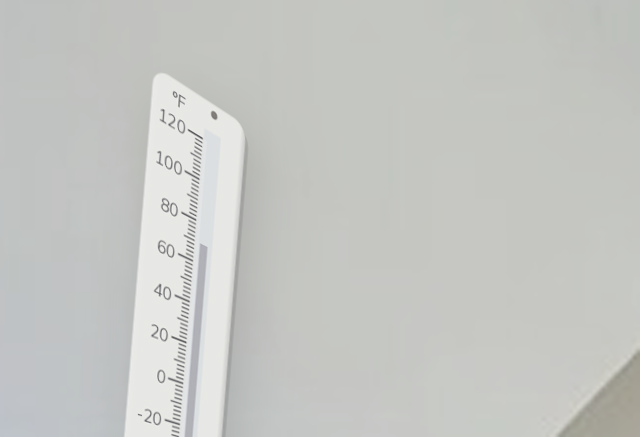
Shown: value=70 unit=°F
